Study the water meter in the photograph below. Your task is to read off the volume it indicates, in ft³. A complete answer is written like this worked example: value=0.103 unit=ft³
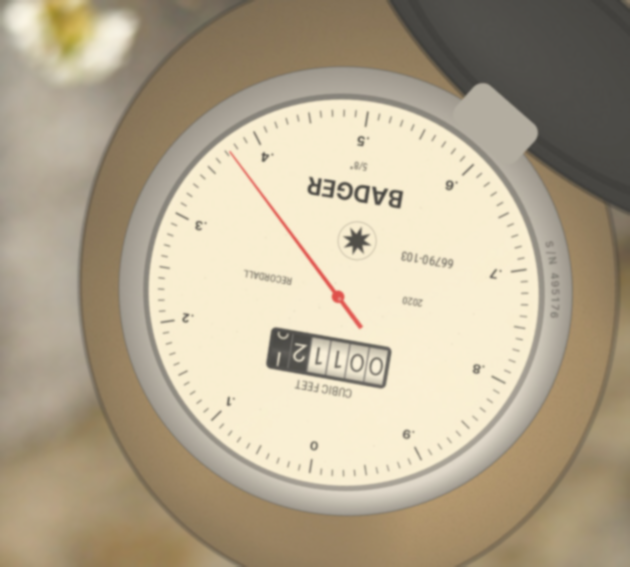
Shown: value=1121.37 unit=ft³
